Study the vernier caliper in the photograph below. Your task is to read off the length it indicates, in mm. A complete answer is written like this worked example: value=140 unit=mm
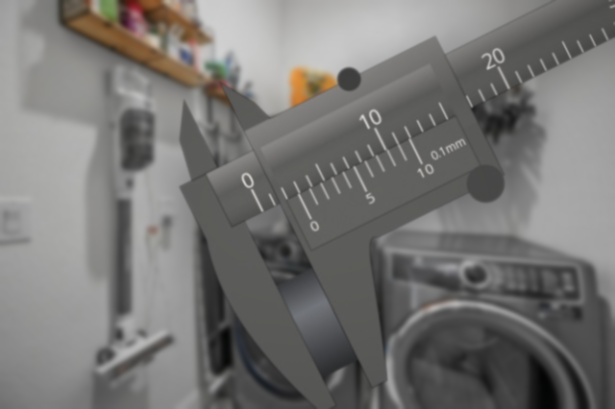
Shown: value=2.9 unit=mm
